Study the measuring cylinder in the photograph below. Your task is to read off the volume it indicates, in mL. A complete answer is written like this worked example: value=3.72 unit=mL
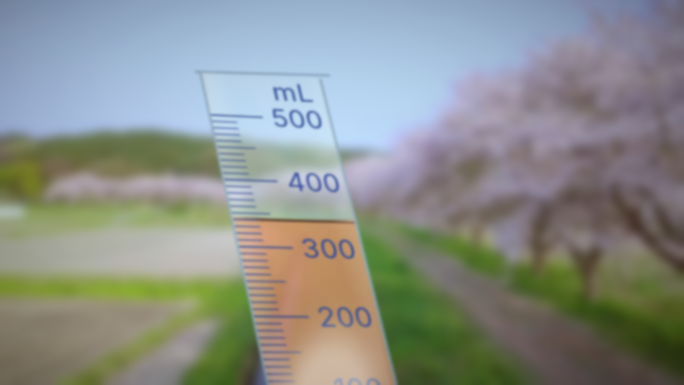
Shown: value=340 unit=mL
